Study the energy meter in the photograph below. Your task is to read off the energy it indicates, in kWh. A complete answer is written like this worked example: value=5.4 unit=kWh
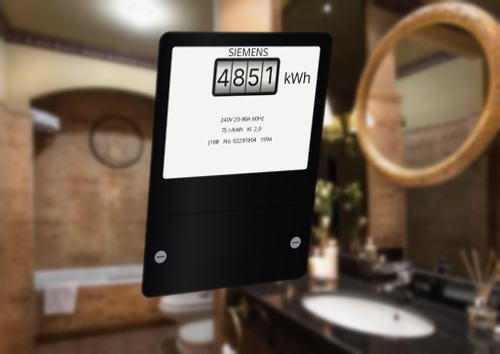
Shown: value=4851 unit=kWh
